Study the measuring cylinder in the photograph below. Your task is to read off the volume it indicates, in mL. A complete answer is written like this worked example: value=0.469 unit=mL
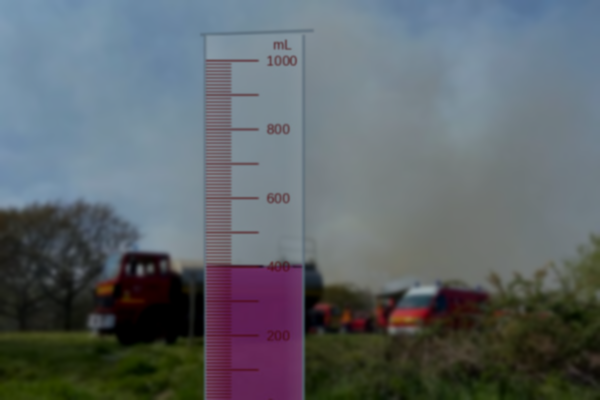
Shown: value=400 unit=mL
